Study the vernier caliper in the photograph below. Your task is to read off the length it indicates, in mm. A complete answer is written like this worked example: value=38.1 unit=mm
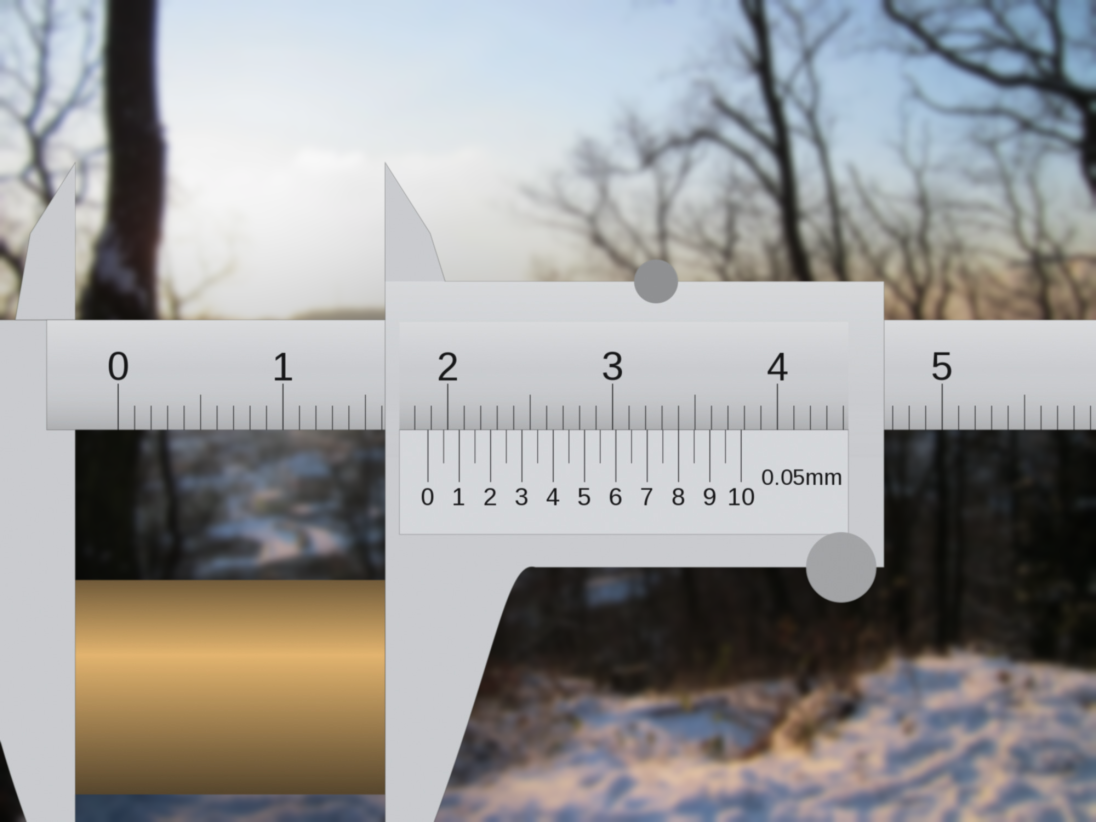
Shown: value=18.8 unit=mm
